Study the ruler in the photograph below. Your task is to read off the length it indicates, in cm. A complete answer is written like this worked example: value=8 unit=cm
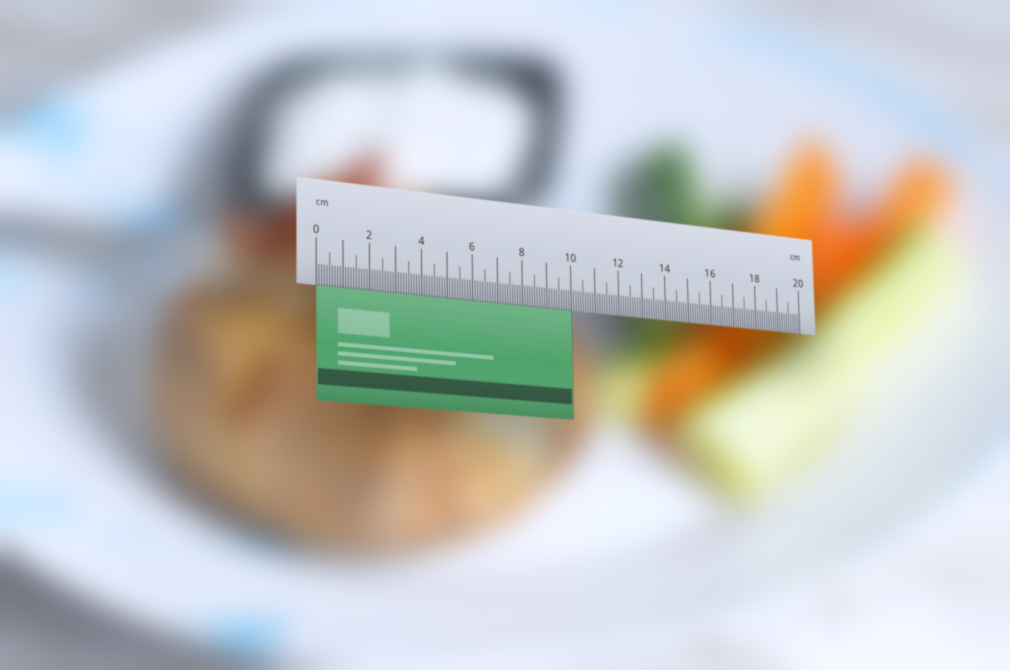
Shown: value=10 unit=cm
